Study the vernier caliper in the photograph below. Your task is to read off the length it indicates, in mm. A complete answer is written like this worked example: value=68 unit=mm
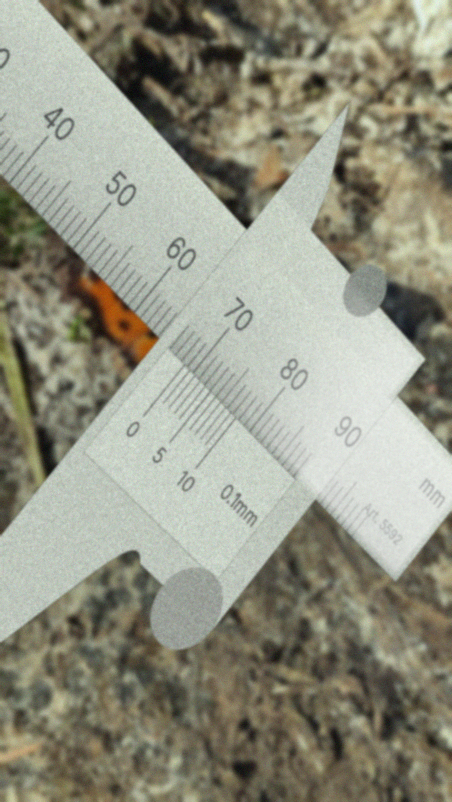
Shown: value=68.6 unit=mm
